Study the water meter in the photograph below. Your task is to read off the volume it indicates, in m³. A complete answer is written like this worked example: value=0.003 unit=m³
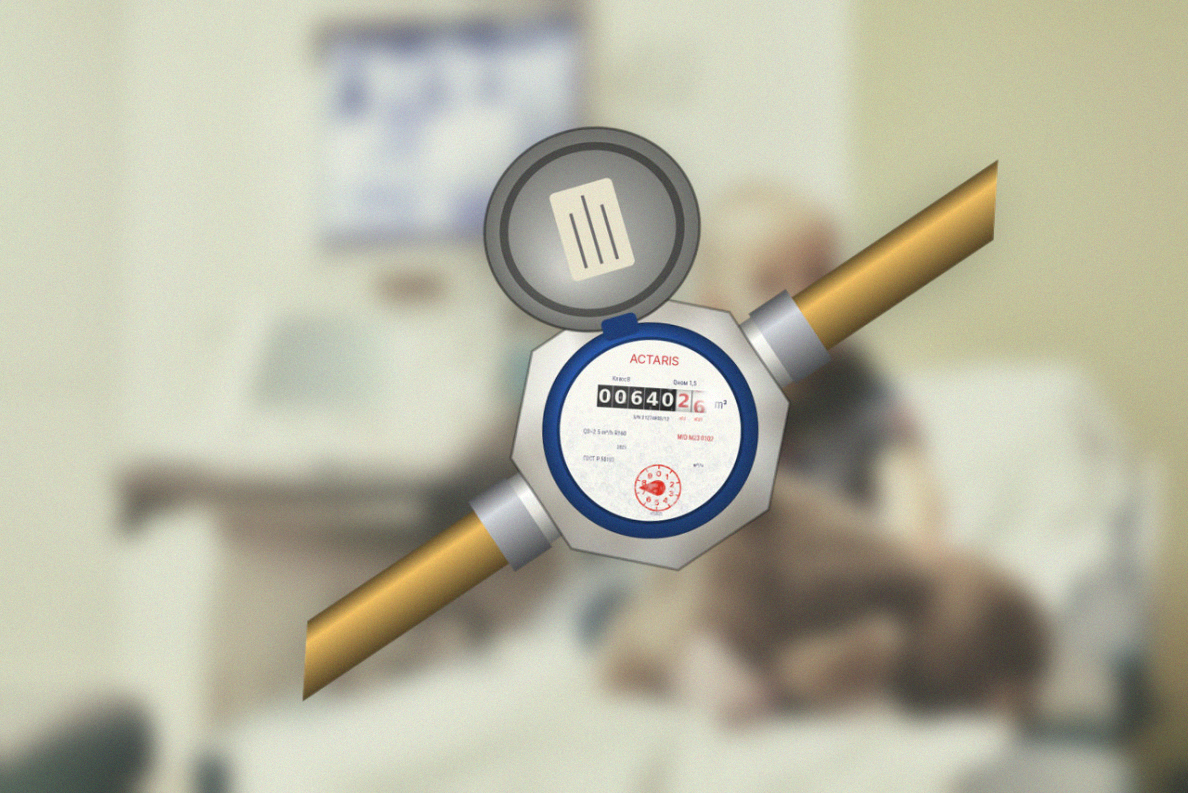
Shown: value=640.257 unit=m³
